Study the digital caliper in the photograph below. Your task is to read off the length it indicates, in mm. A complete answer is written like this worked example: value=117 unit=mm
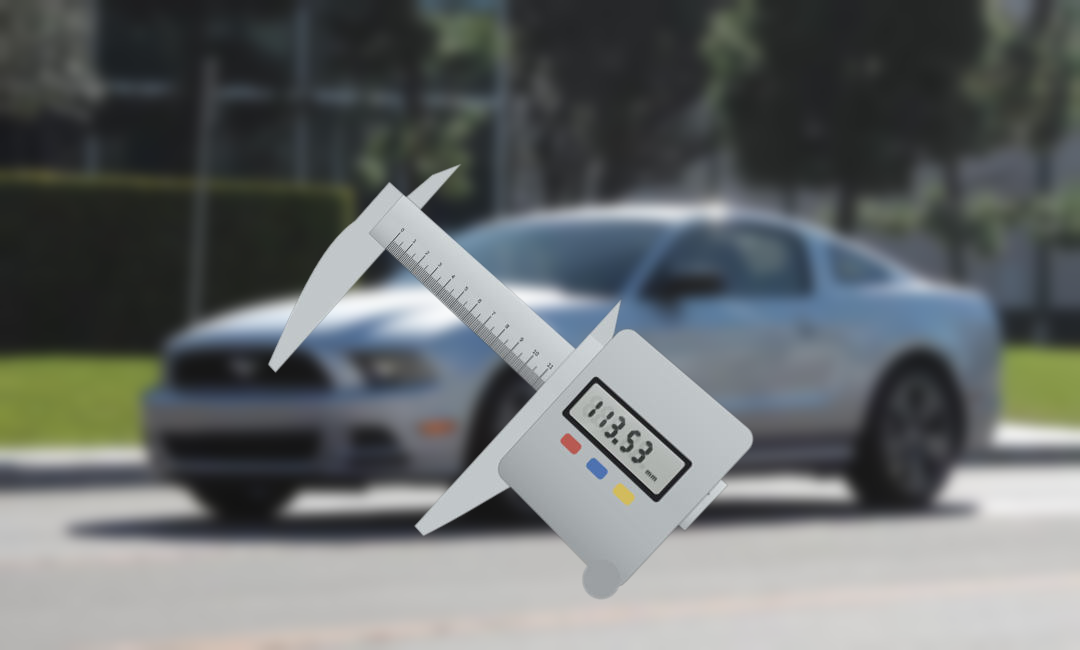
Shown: value=113.53 unit=mm
